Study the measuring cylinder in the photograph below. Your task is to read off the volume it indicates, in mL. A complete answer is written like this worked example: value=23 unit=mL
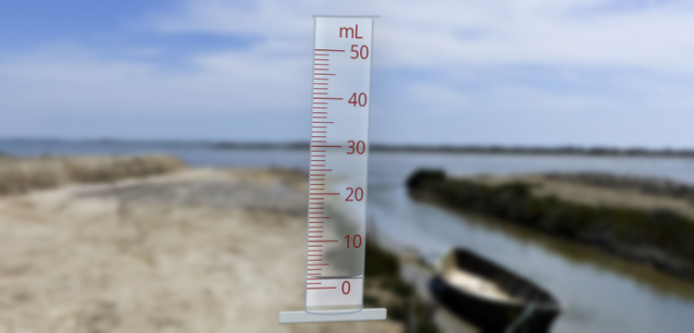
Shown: value=2 unit=mL
